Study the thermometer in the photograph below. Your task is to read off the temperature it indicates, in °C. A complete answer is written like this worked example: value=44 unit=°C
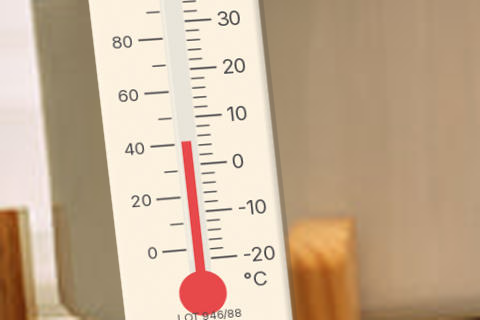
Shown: value=5 unit=°C
